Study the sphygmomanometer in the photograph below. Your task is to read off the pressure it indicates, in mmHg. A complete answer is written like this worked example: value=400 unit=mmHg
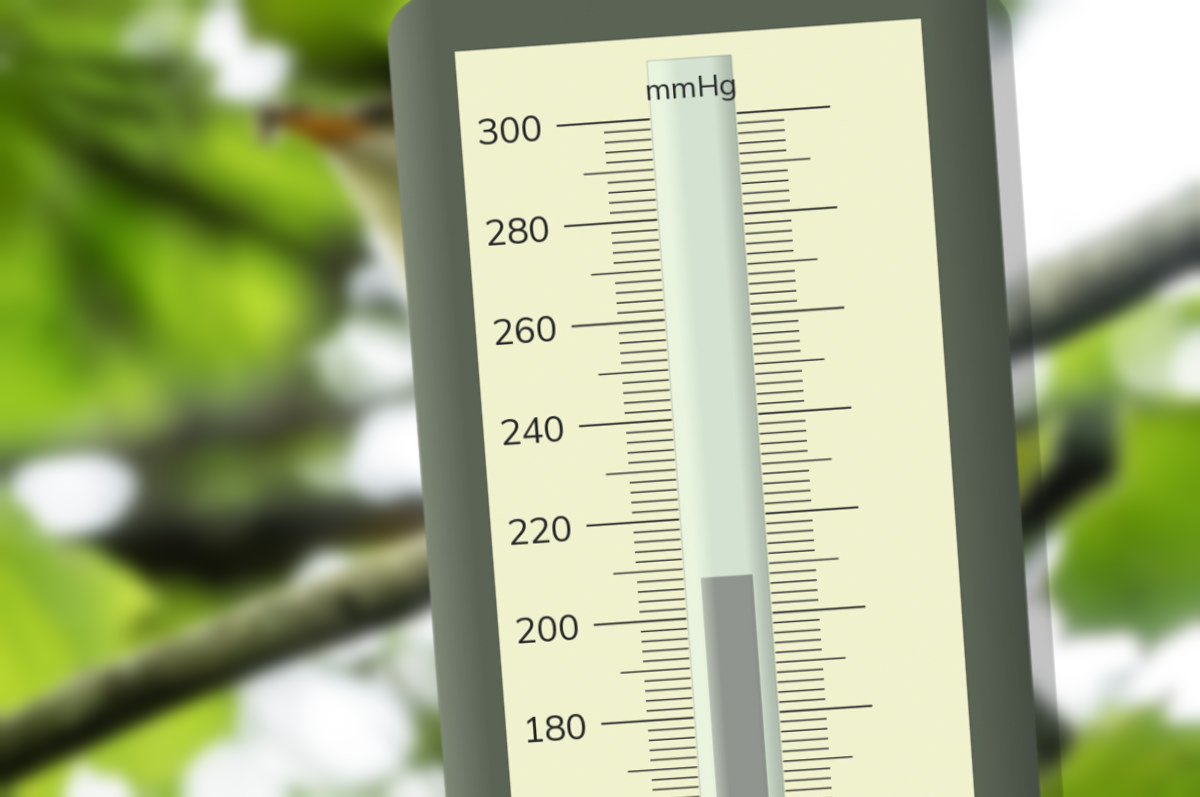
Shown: value=208 unit=mmHg
